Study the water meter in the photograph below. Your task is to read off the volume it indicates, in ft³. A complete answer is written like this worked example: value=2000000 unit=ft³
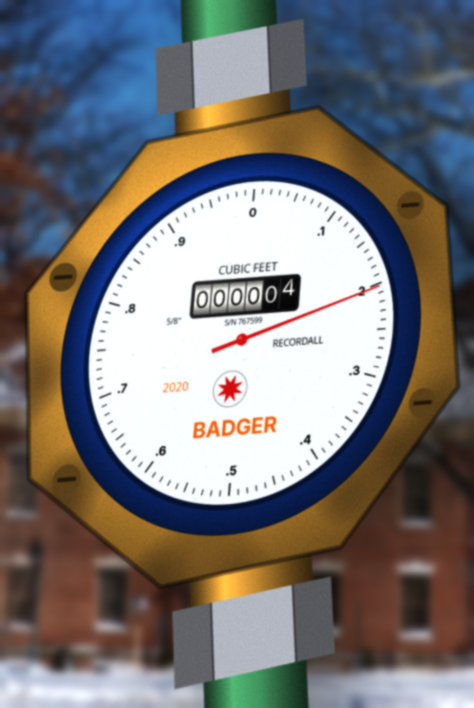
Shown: value=4.20 unit=ft³
